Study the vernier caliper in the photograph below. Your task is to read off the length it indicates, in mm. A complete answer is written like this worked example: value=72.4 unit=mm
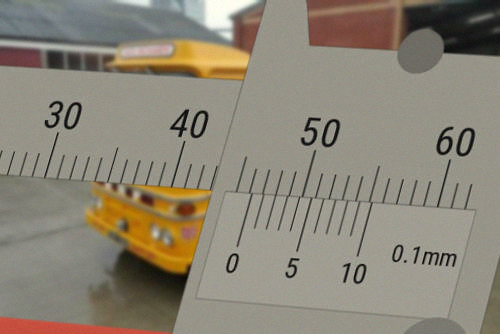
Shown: value=46.2 unit=mm
